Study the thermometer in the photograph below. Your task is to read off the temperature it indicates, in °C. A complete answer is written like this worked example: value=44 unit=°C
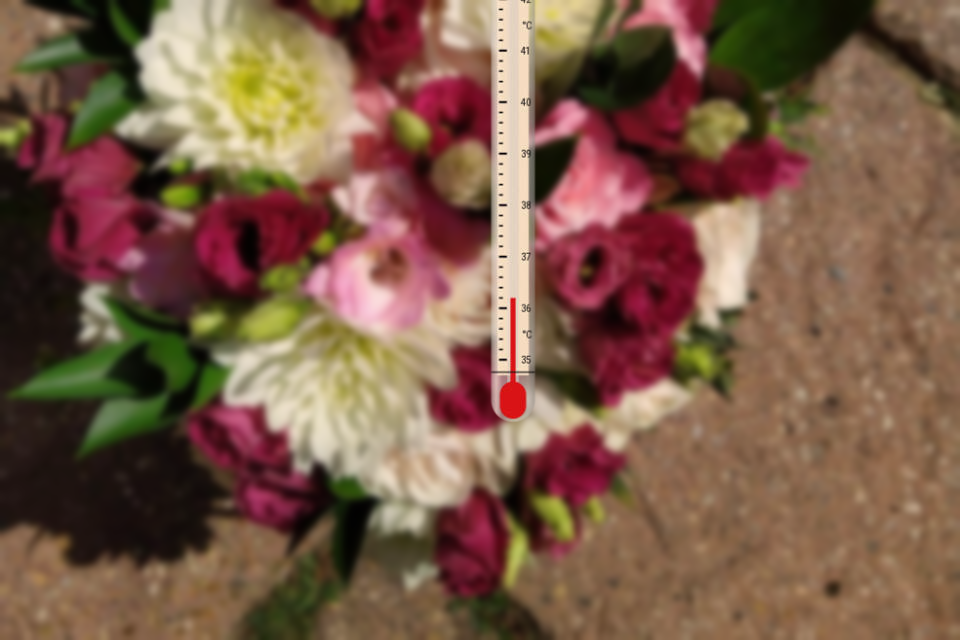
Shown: value=36.2 unit=°C
